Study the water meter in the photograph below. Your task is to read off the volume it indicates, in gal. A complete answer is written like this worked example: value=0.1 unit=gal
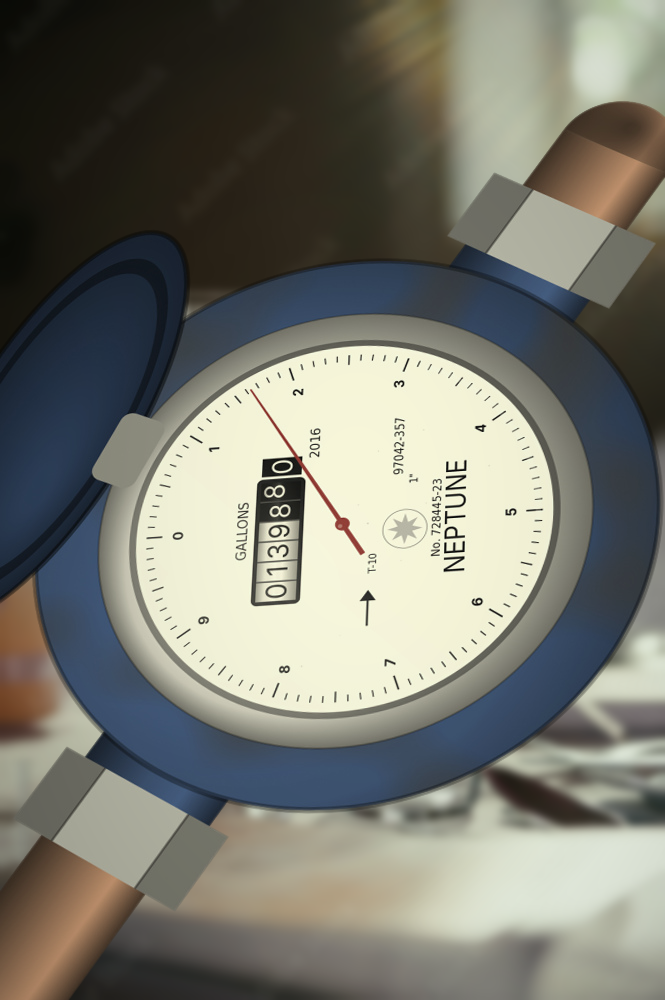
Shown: value=139881.6 unit=gal
